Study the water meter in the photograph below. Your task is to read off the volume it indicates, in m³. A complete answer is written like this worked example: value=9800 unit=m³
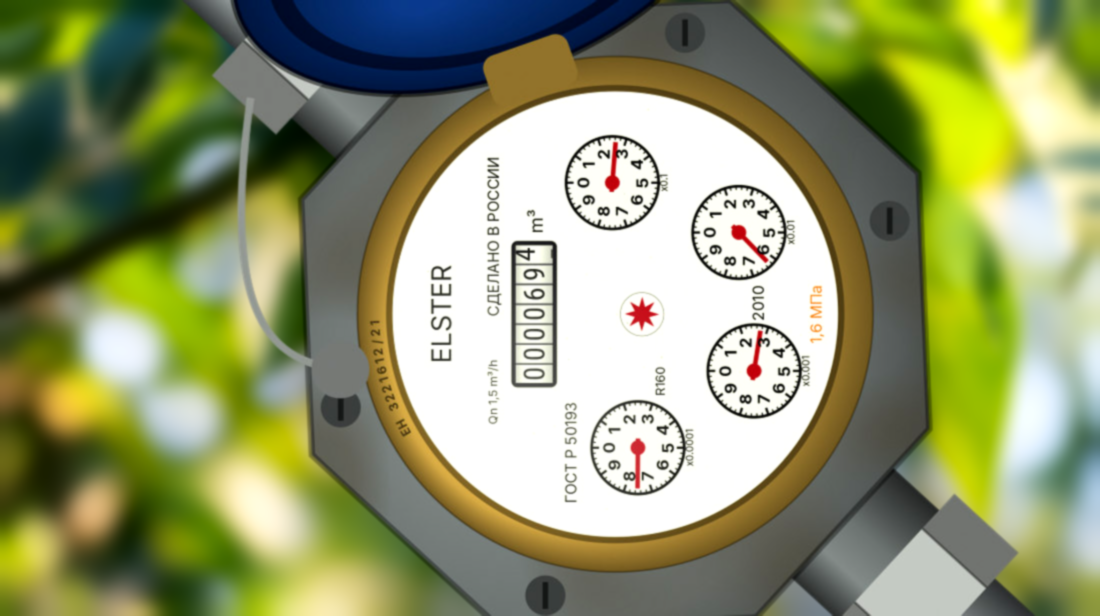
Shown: value=694.2627 unit=m³
